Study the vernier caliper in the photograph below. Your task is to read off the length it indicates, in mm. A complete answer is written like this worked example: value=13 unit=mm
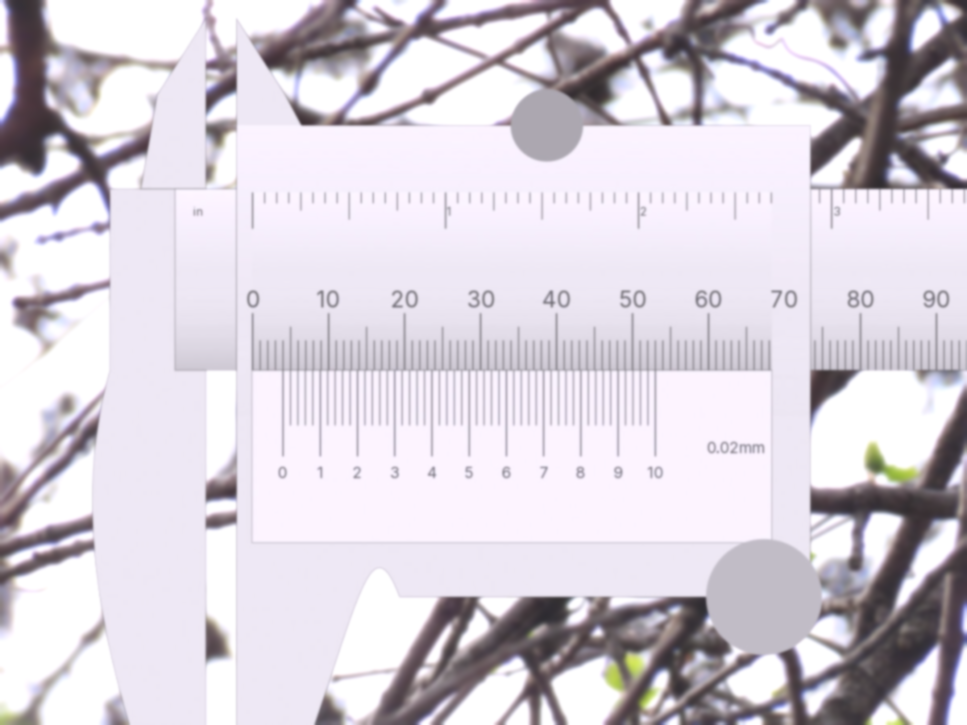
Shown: value=4.0 unit=mm
